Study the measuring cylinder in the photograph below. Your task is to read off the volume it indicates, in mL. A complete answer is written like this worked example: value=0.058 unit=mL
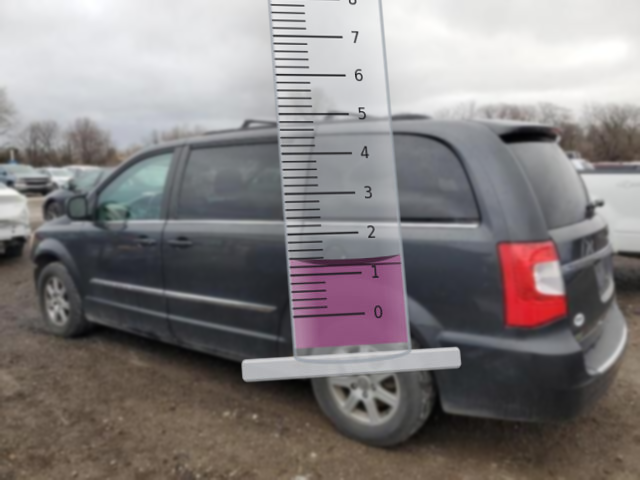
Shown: value=1.2 unit=mL
